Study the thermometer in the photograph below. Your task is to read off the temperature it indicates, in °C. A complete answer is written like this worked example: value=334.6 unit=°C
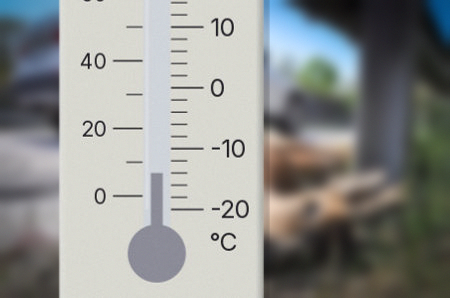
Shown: value=-14 unit=°C
